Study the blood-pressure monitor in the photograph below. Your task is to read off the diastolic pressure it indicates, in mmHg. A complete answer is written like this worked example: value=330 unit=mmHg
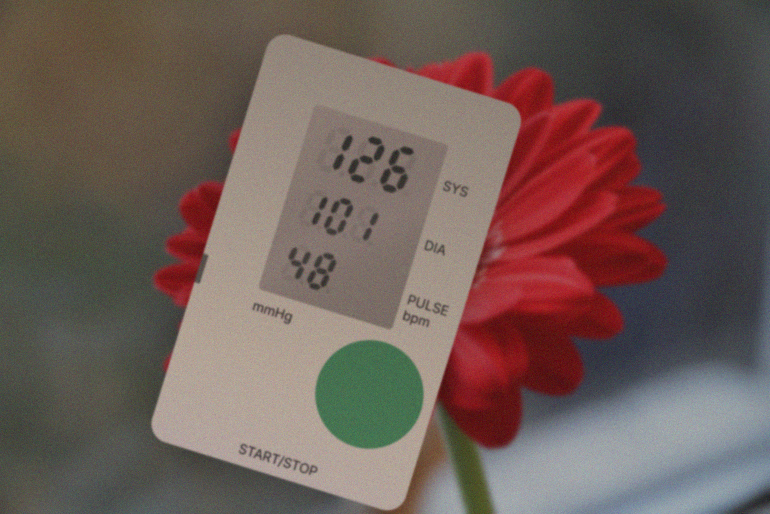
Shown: value=101 unit=mmHg
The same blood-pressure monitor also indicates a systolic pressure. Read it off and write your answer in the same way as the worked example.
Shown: value=126 unit=mmHg
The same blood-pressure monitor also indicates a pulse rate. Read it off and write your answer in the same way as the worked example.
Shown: value=48 unit=bpm
